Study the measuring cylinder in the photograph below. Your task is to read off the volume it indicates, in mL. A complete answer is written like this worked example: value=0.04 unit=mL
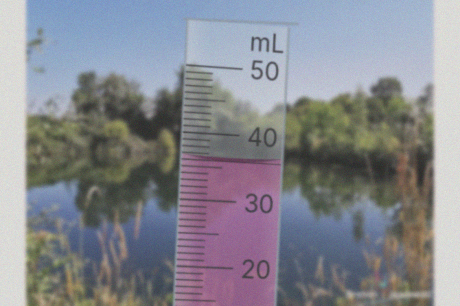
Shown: value=36 unit=mL
